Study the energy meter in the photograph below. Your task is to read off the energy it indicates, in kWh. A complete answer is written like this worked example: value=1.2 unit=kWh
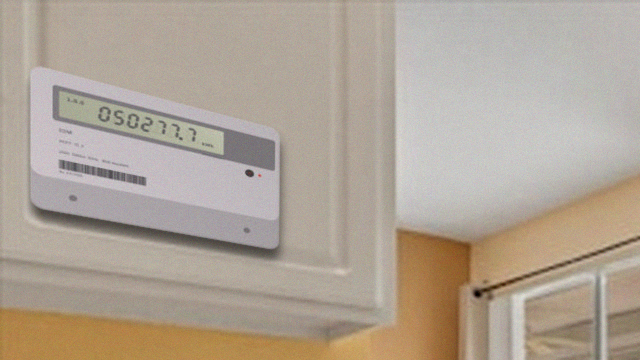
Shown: value=50277.7 unit=kWh
